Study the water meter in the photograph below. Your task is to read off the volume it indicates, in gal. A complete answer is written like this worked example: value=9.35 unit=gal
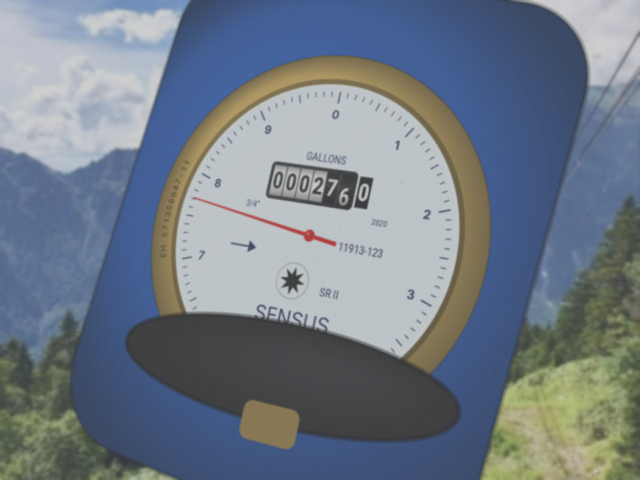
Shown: value=2757.7 unit=gal
